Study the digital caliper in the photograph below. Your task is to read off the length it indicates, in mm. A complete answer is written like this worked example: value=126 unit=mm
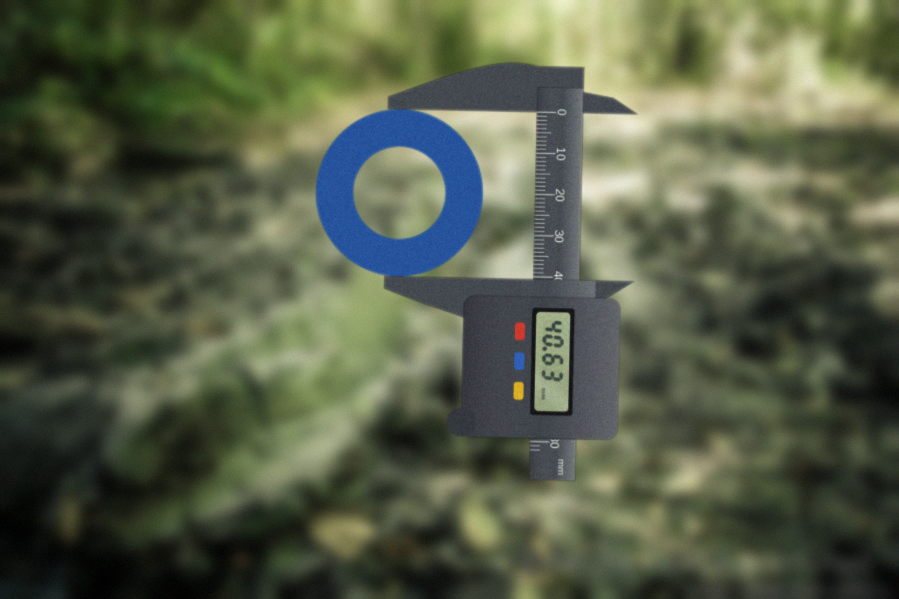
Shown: value=40.63 unit=mm
